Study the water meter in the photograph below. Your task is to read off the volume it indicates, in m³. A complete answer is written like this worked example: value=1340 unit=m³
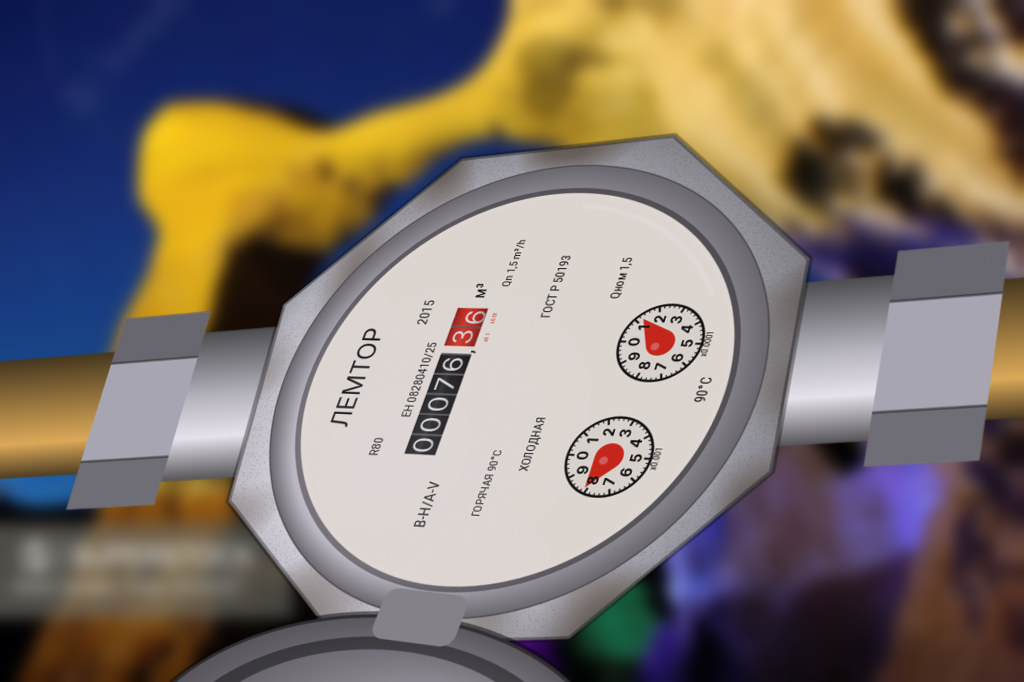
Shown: value=76.3581 unit=m³
